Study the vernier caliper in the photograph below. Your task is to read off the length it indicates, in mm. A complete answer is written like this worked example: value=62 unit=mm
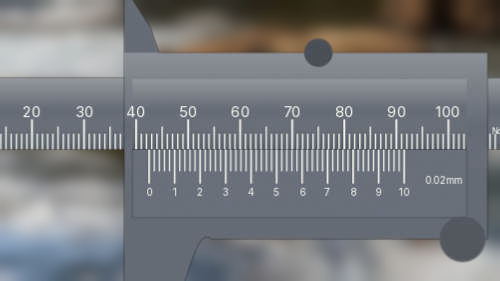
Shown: value=42.5 unit=mm
